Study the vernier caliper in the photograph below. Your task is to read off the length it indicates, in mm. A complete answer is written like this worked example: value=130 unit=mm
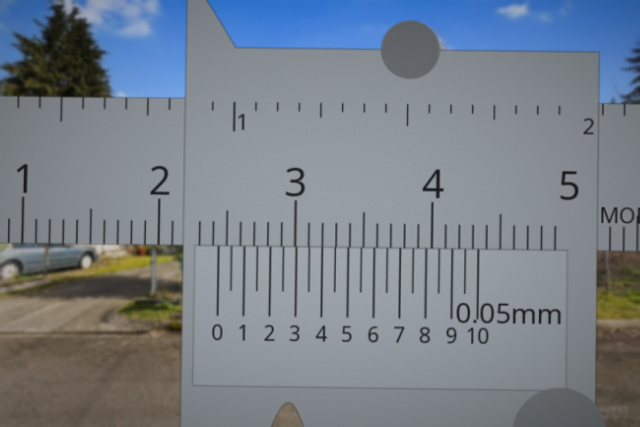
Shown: value=24.4 unit=mm
